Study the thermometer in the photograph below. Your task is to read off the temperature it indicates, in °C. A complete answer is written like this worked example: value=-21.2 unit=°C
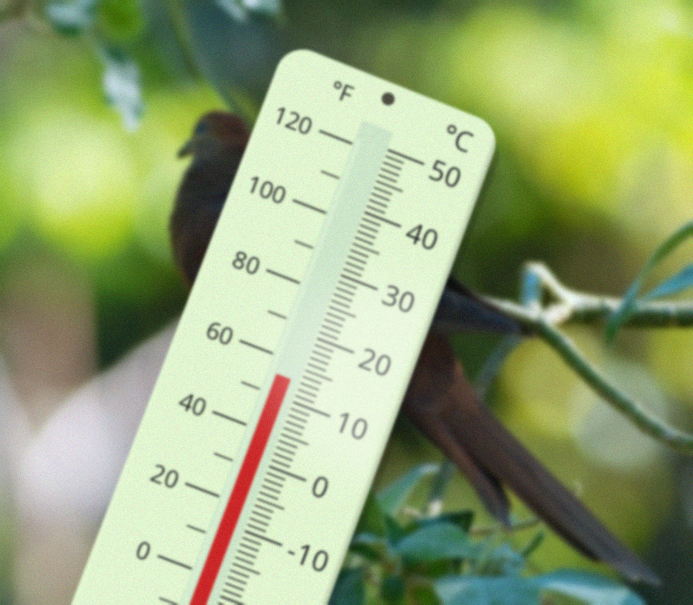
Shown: value=13 unit=°C
